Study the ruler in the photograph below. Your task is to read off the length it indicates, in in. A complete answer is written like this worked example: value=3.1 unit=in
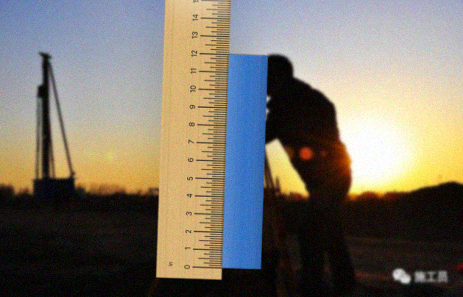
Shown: value=12 unit=in
